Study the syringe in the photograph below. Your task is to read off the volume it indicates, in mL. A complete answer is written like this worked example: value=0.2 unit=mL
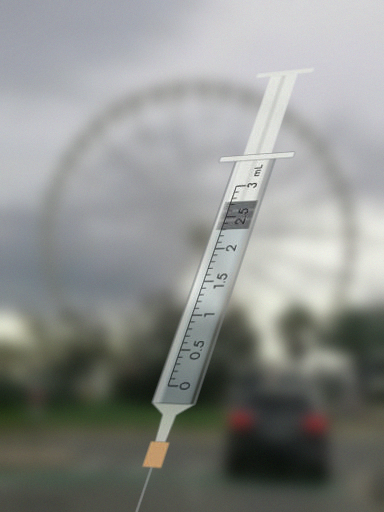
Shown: value=2.3 unit=mL
